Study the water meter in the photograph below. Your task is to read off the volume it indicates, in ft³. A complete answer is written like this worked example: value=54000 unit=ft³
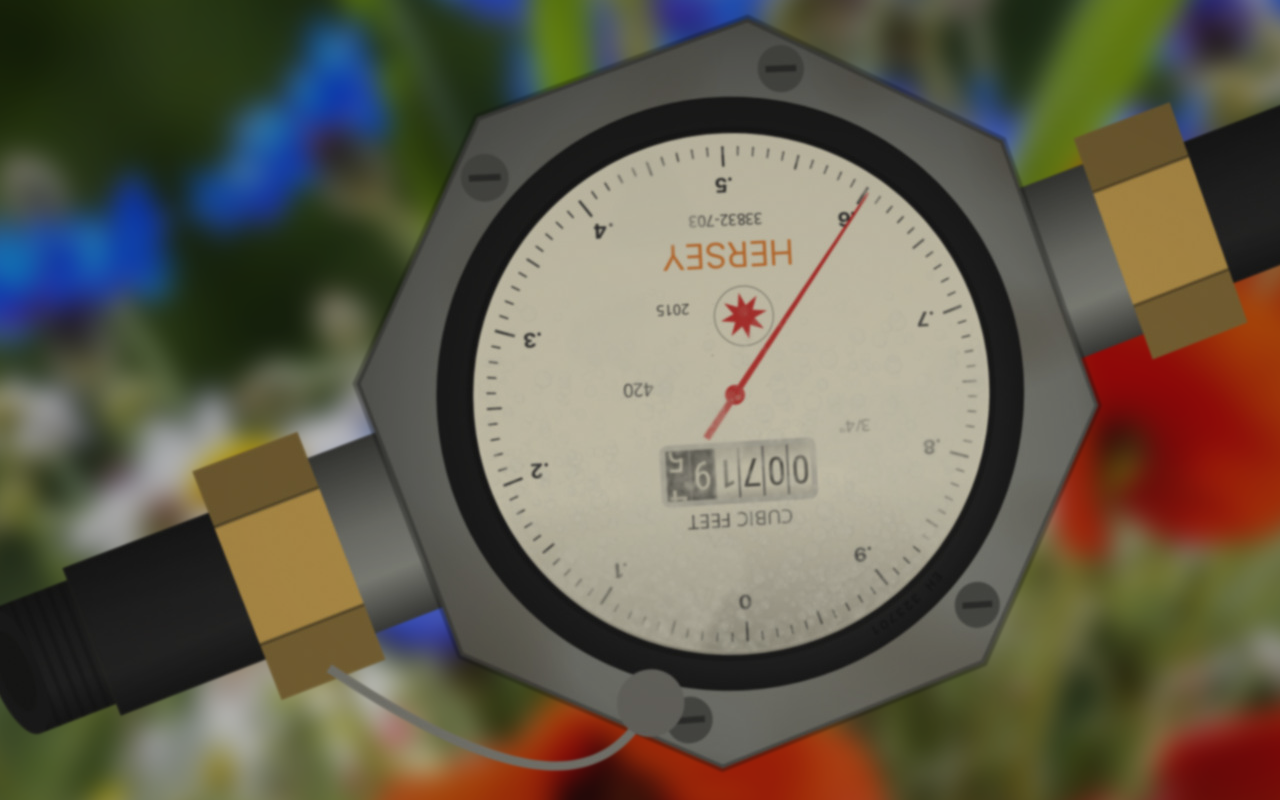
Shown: value=7194.60 unit=ft³
